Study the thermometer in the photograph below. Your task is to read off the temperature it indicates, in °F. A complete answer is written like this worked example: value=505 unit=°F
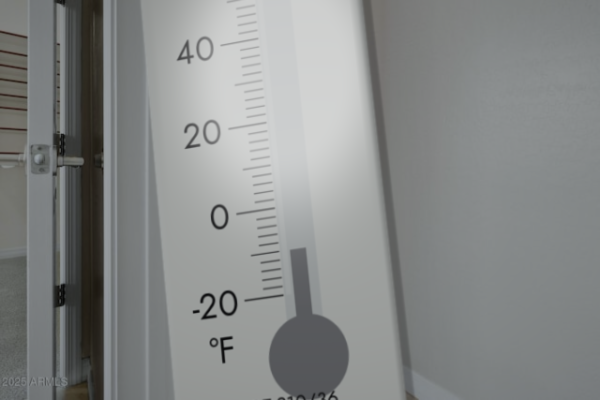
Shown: value=-10 unit=°F
